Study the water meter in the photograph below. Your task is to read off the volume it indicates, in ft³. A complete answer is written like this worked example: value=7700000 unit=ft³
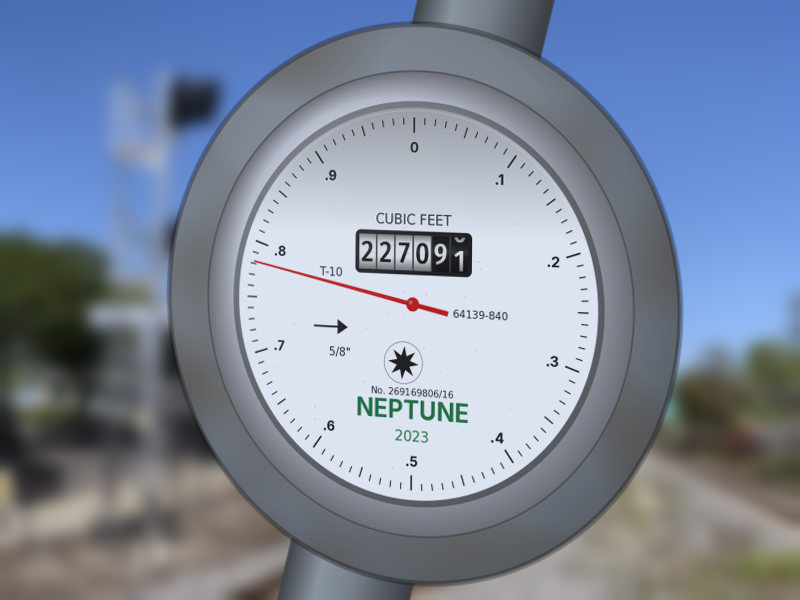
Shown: value=227090.78 unit=ft³
